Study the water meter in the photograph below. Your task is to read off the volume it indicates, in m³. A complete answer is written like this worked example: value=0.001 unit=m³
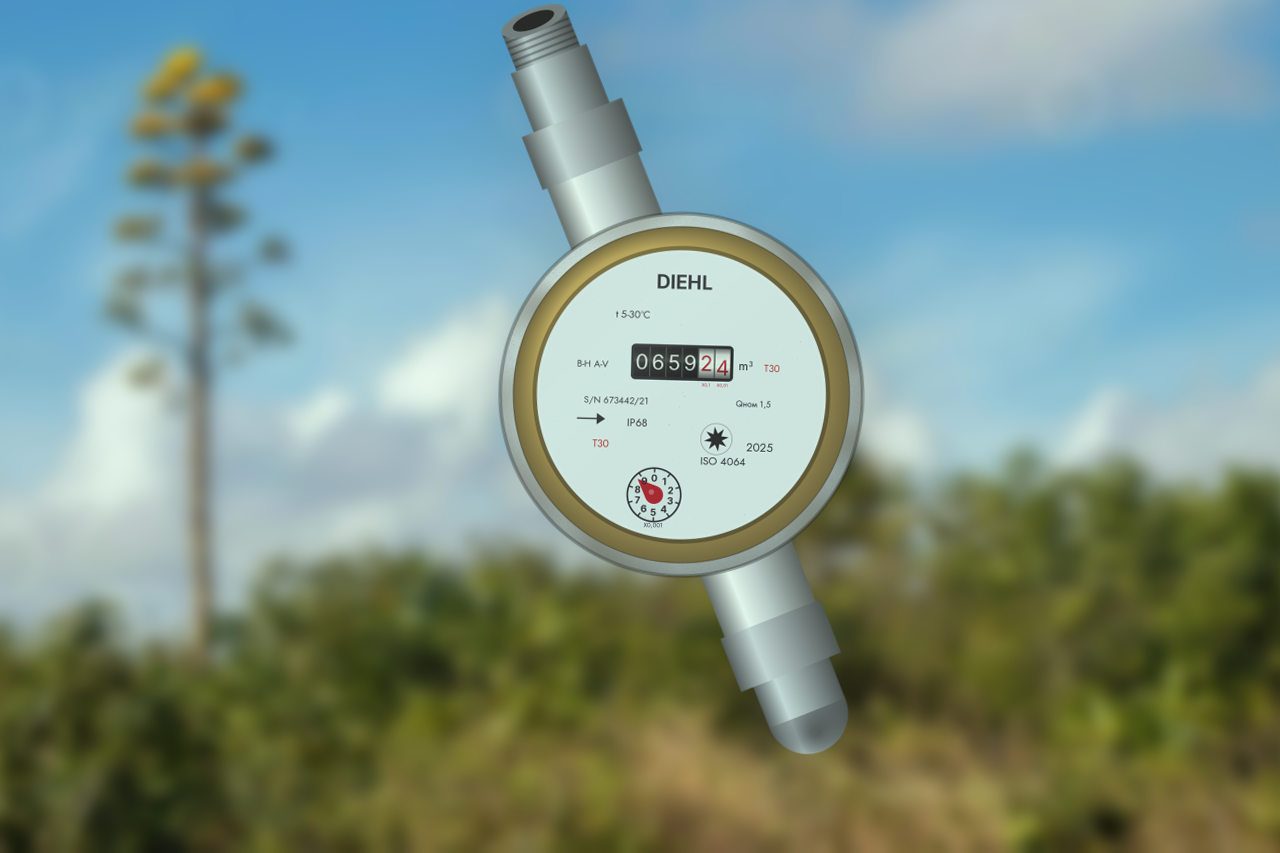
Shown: value=659.238 unit=m³
